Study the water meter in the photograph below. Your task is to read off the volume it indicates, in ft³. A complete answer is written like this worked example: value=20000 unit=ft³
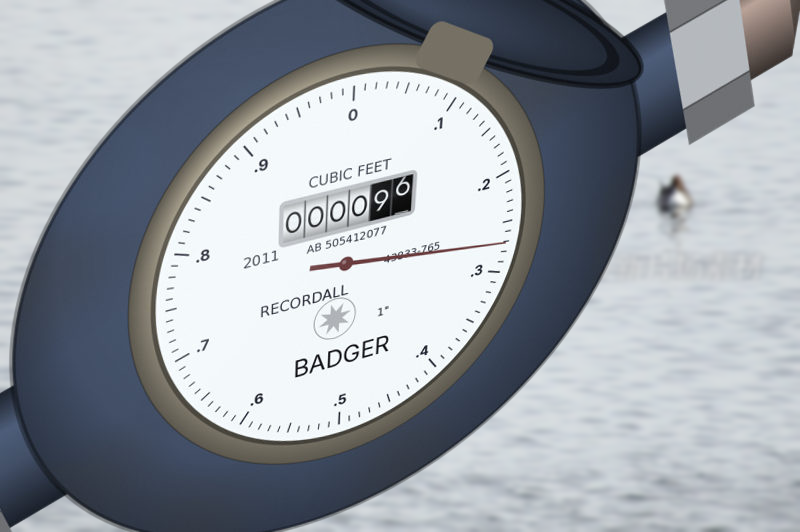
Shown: value=96.27 unit=ft³
